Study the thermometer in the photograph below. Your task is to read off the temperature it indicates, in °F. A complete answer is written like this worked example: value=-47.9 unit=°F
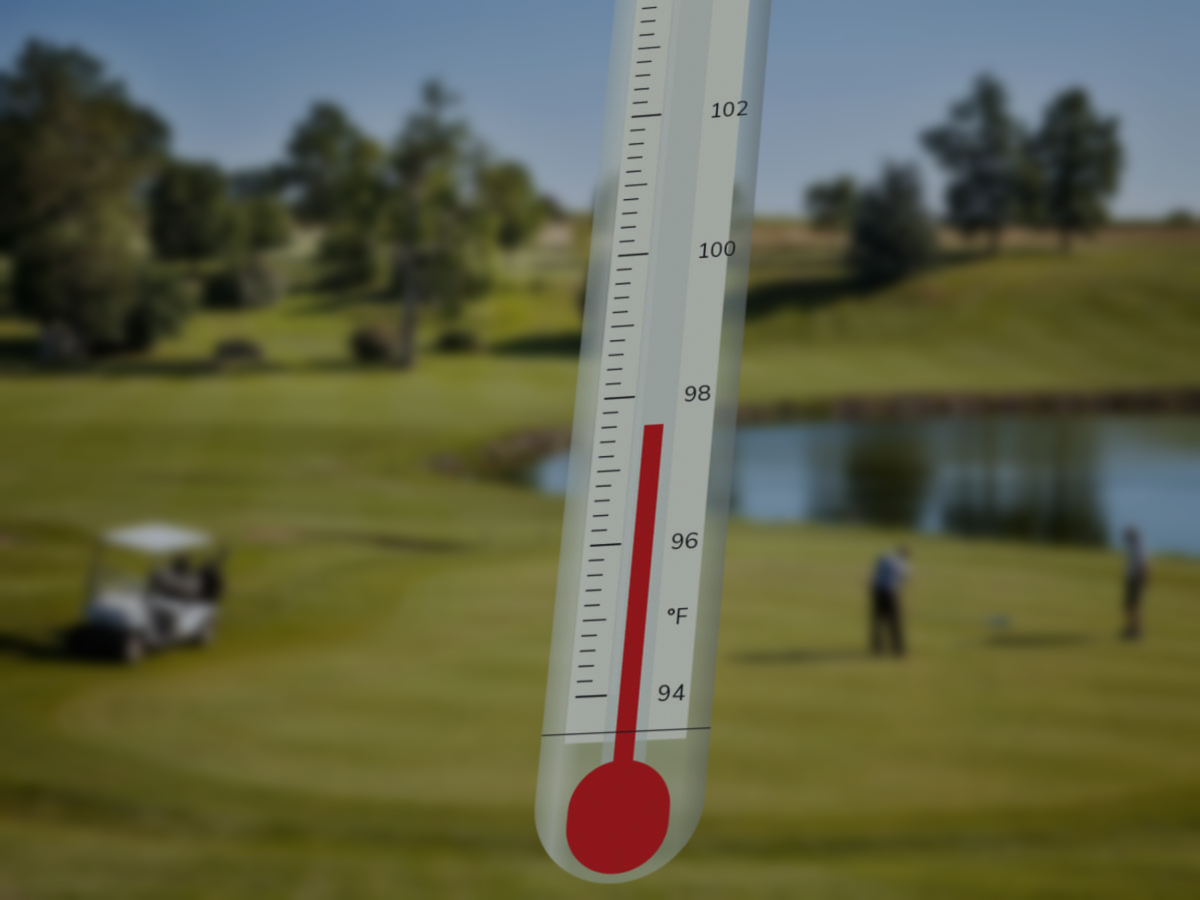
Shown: value=97.6 unit=°F
